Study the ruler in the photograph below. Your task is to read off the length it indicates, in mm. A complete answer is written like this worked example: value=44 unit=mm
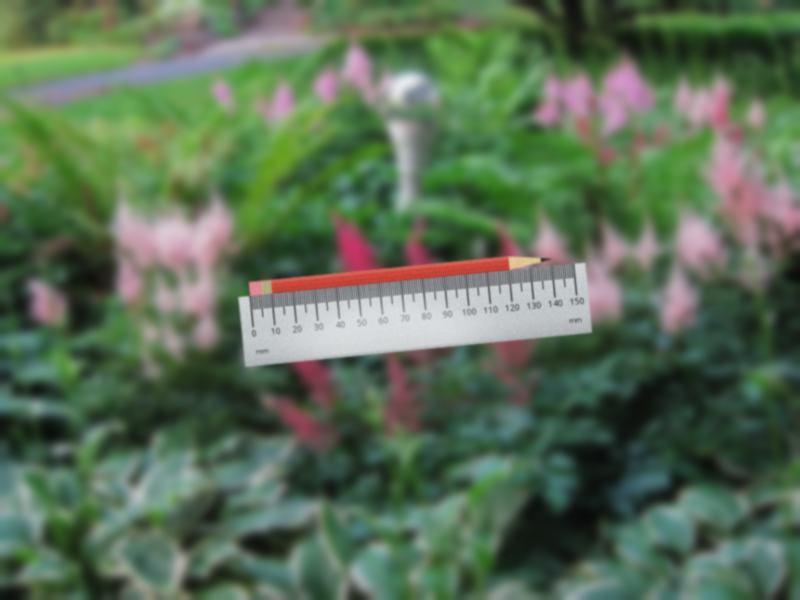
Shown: value=140 unit=mm
